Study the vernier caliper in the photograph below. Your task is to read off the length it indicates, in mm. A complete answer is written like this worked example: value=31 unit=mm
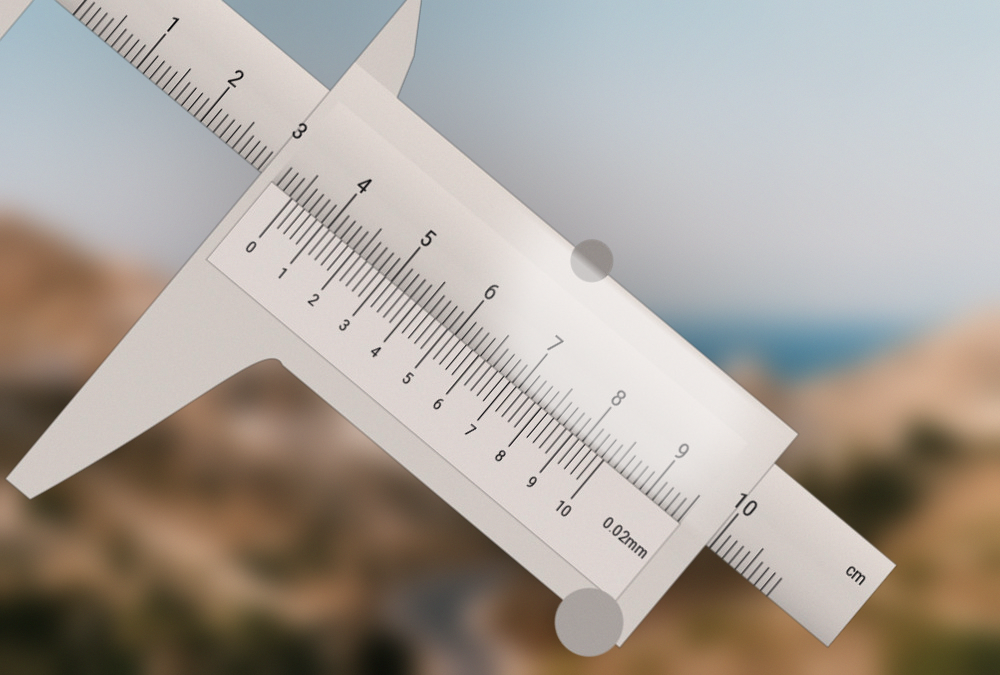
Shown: value=34.4 unit=mm
